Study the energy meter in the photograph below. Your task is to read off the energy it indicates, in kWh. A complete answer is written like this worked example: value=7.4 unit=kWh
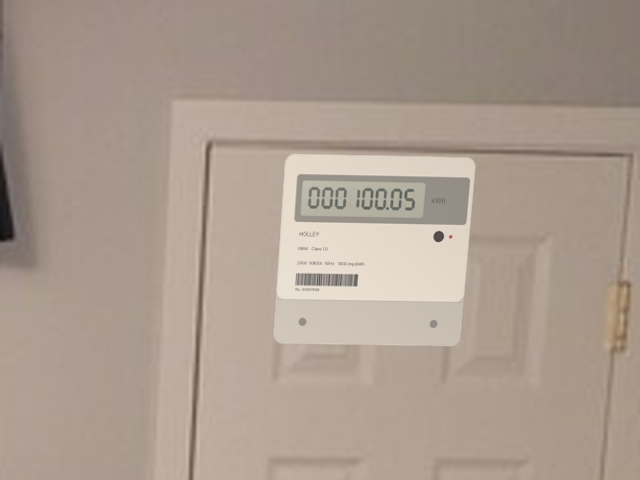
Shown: value=100.05 unit=kWh
